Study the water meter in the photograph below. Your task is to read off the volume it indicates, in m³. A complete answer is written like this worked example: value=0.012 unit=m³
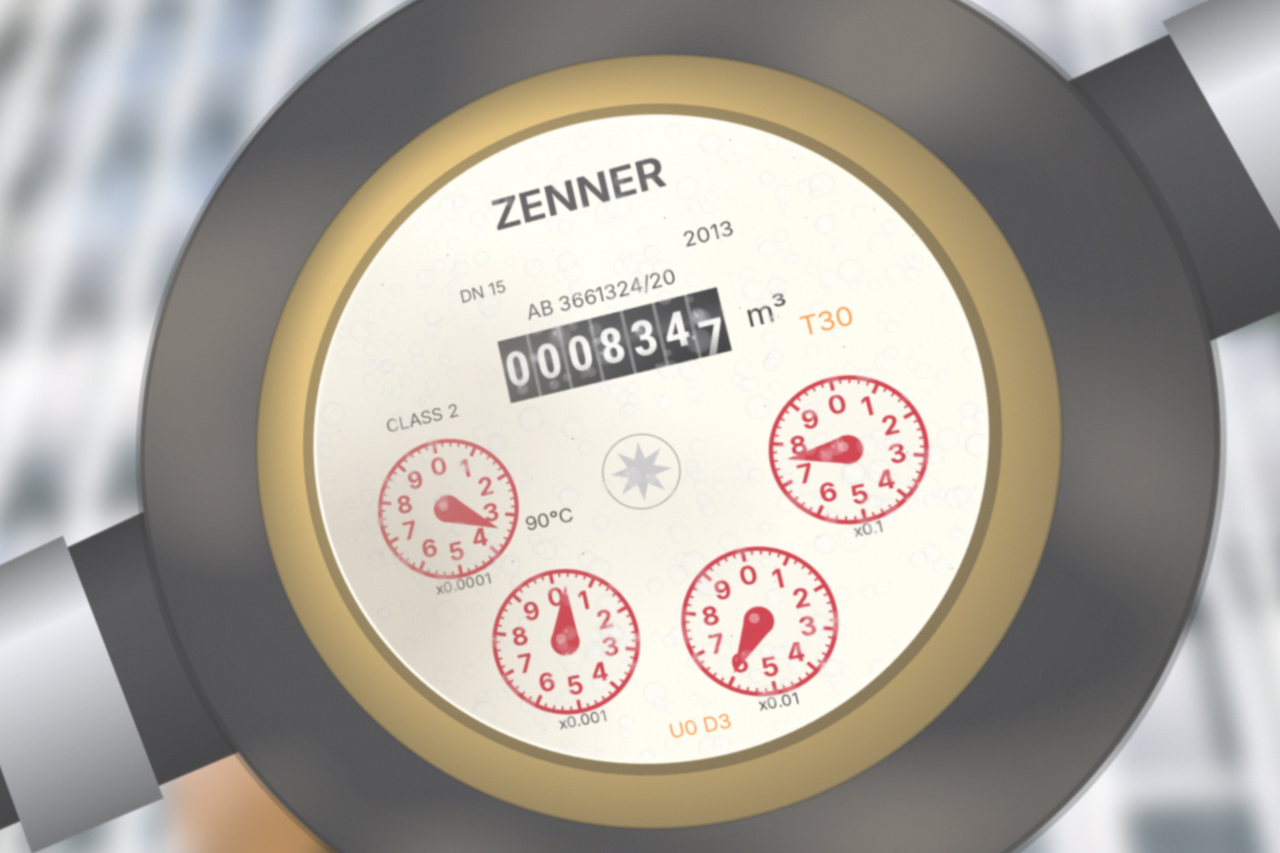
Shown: value=8346.7603 unit=m³
